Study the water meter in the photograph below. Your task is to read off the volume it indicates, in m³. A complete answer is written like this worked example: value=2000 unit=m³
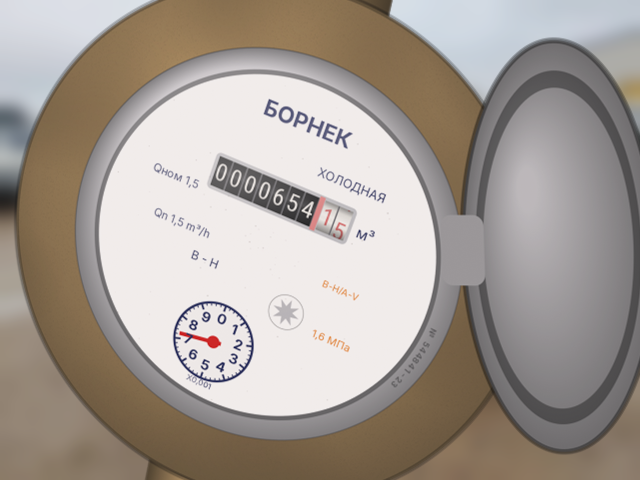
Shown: value=654.147 unit=m³
